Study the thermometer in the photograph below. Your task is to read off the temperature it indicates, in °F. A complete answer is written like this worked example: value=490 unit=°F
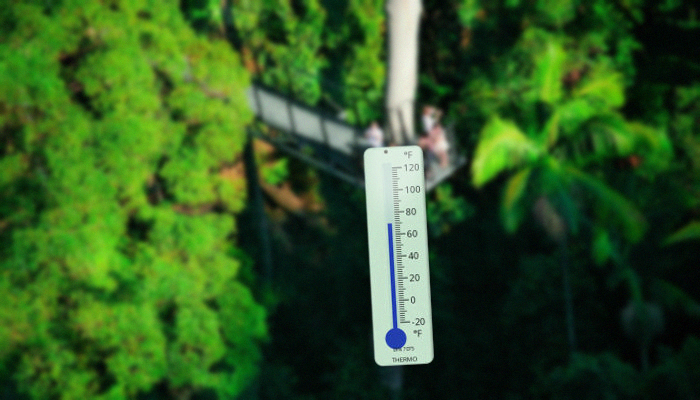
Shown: value=70 unit=°F
